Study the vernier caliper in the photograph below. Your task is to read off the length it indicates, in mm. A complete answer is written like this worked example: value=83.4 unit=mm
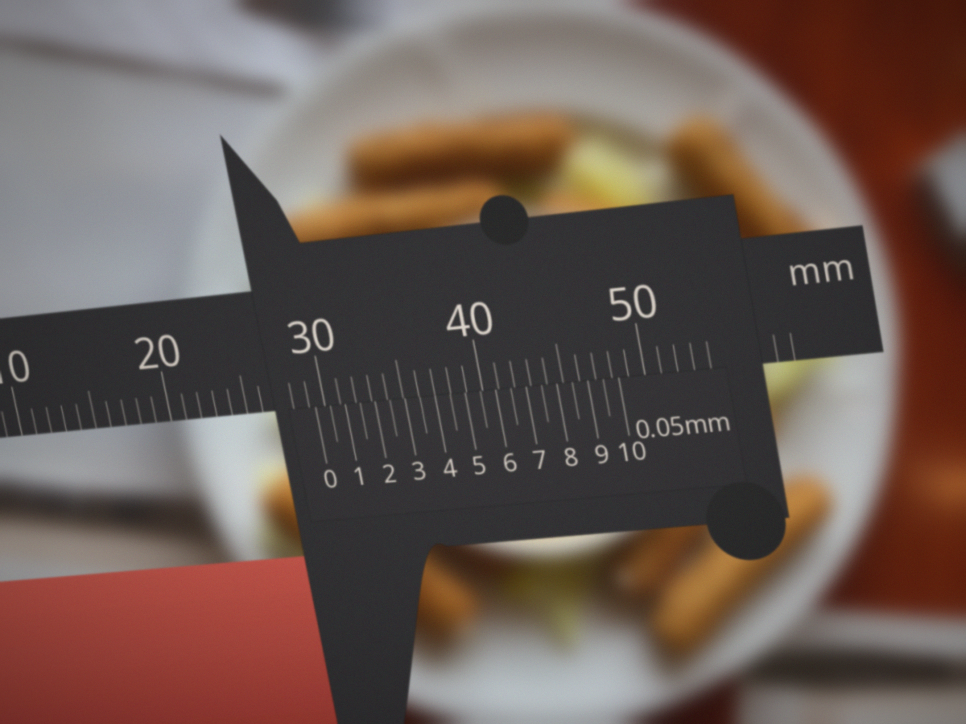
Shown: value=29.4 unit=mm
